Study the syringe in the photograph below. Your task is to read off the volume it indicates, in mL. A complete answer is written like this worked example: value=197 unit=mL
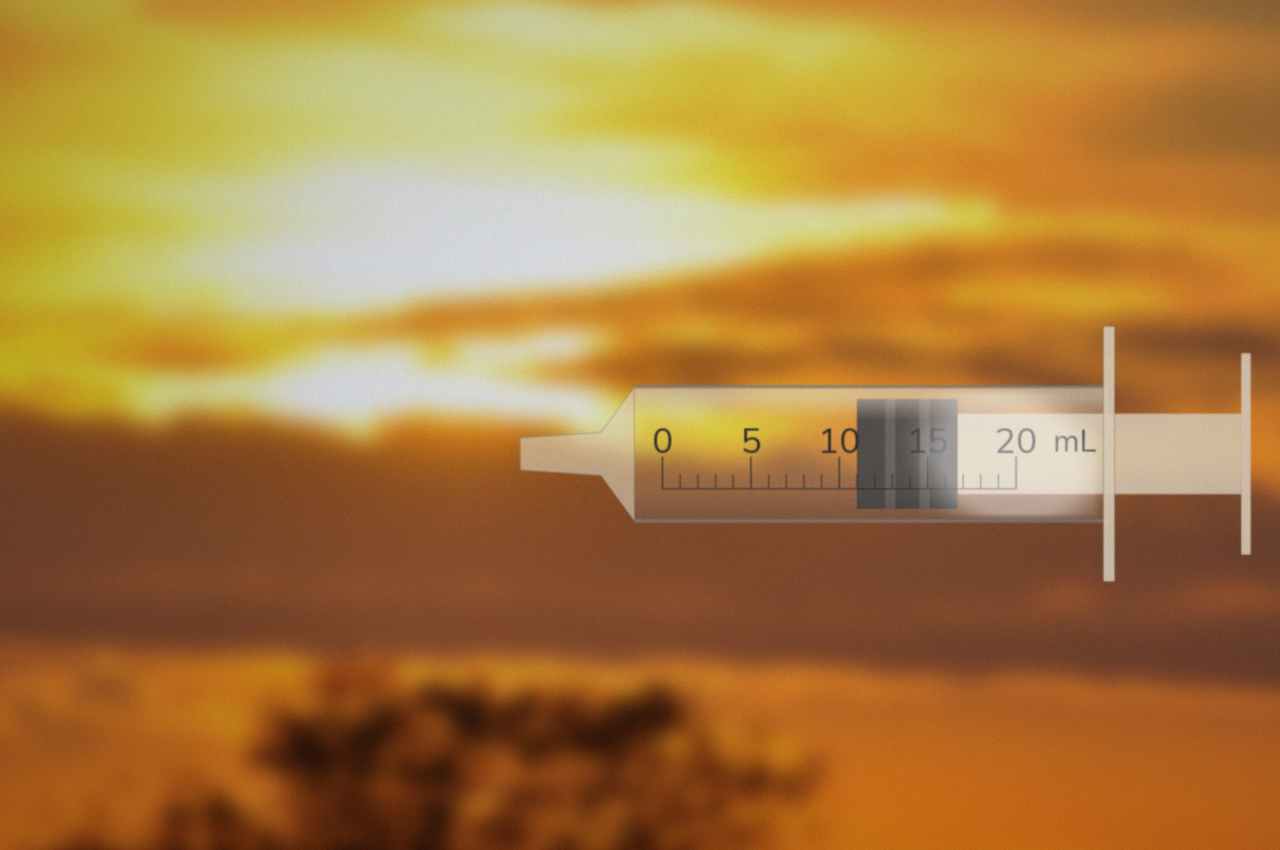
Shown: value=11 unit=mL
